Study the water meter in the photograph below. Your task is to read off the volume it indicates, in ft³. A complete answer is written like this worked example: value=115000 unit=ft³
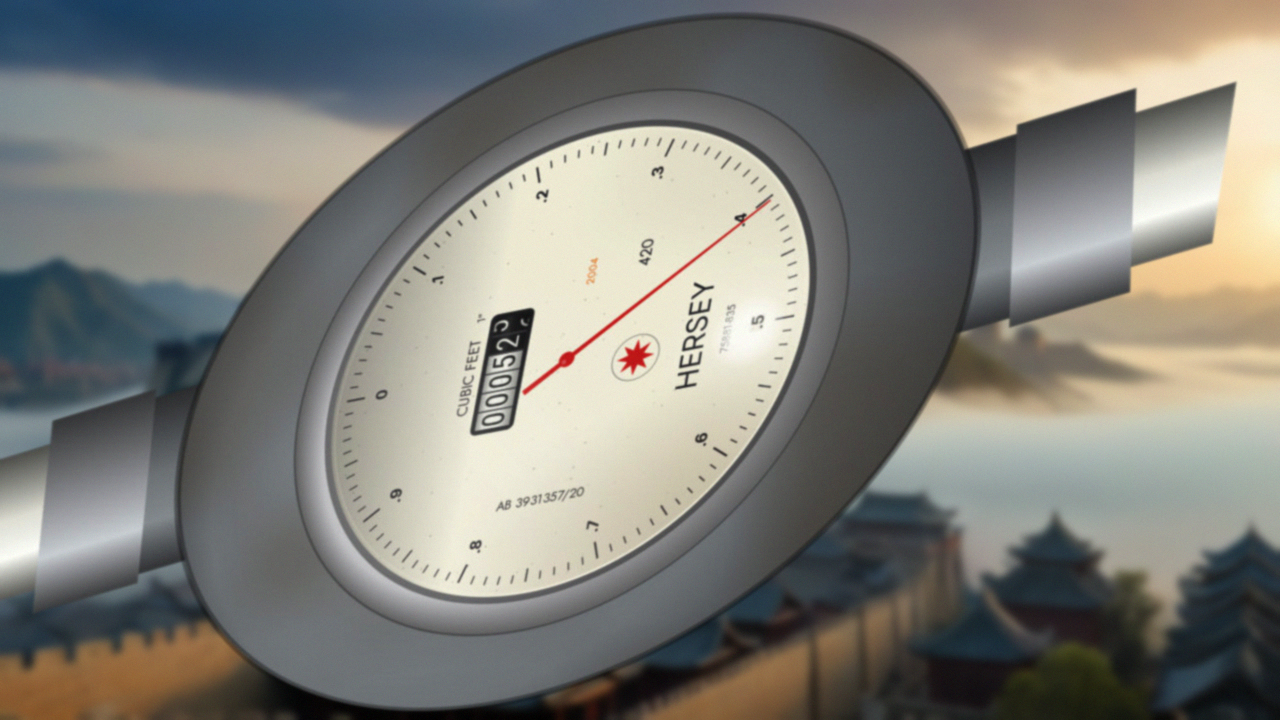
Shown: value=525.40 unit=ft³
